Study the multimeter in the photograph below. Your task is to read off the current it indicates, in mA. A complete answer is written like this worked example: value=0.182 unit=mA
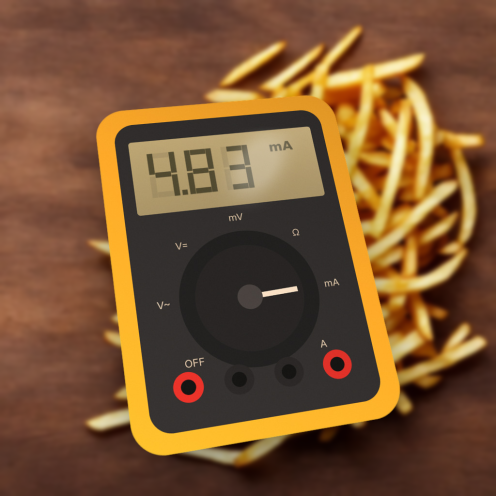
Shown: value=4.83 unit=mA
